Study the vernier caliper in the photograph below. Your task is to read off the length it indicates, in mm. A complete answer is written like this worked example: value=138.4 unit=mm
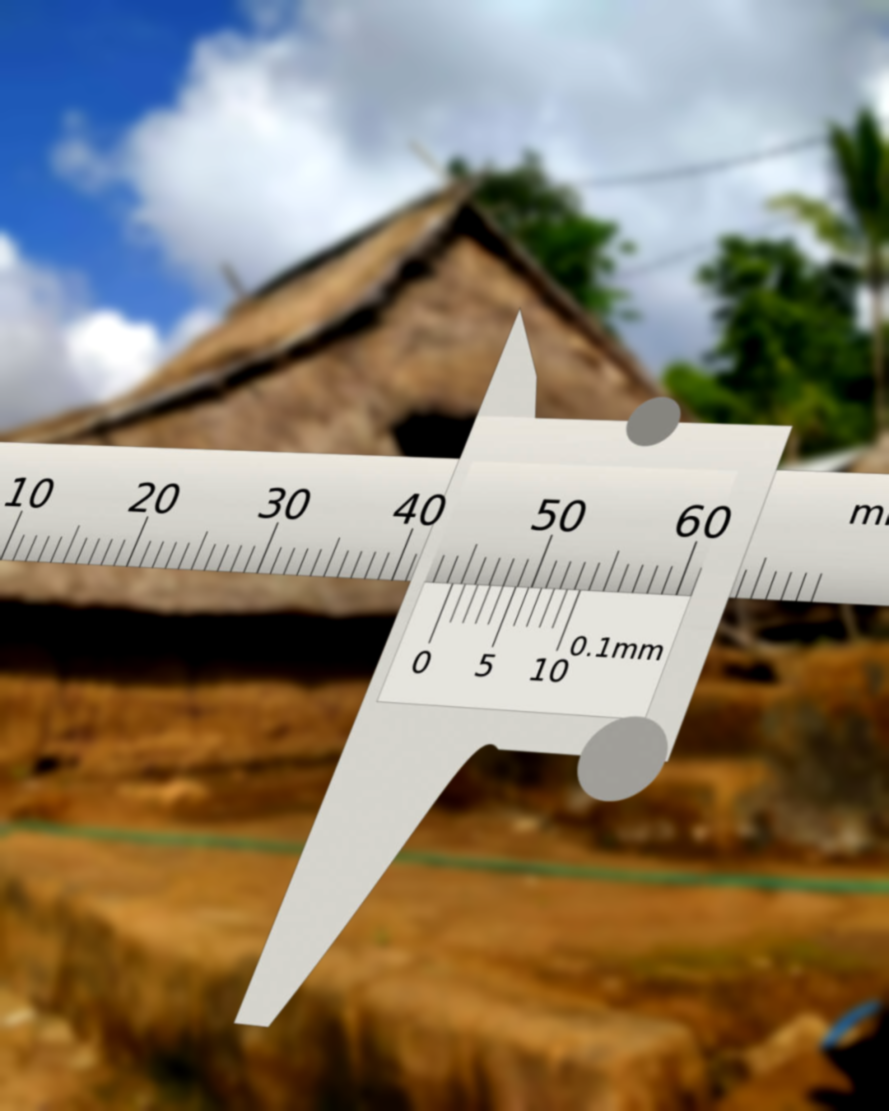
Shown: value=44.4 unit=mm
